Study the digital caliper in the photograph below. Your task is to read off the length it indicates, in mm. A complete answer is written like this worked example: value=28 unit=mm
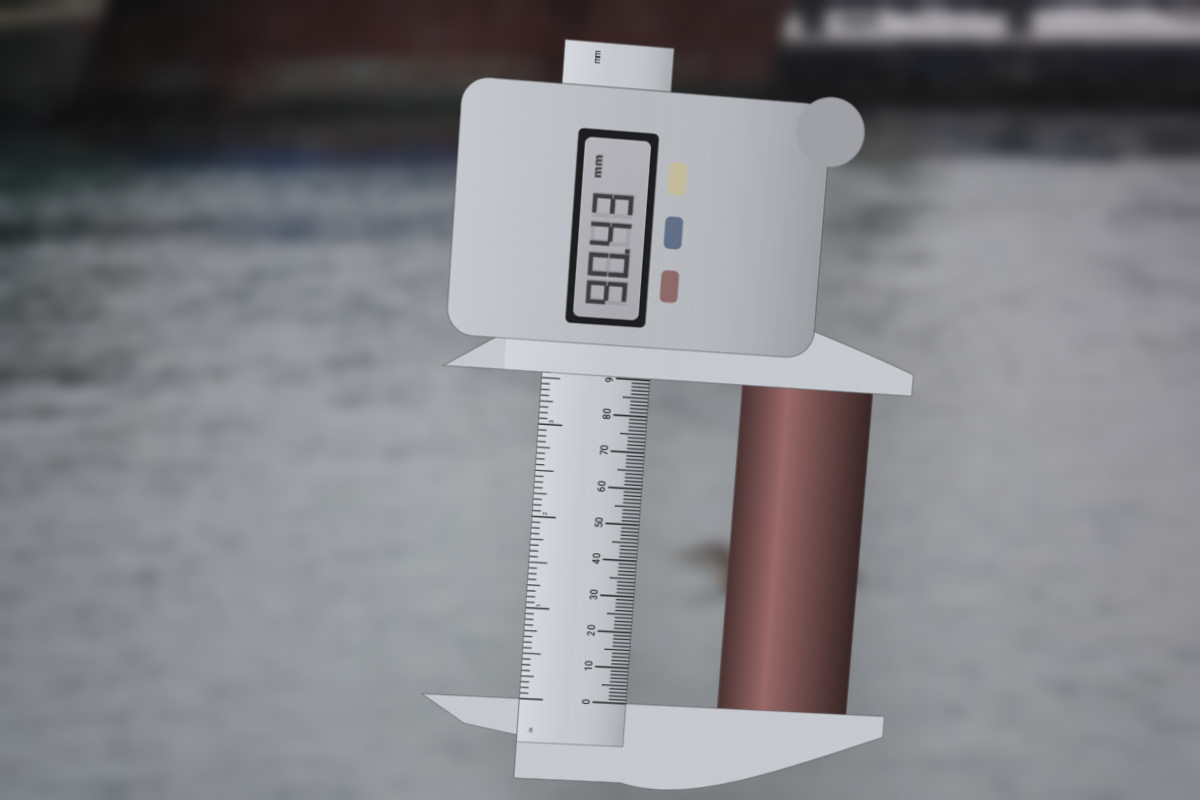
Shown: value=90.43 unit=mm
